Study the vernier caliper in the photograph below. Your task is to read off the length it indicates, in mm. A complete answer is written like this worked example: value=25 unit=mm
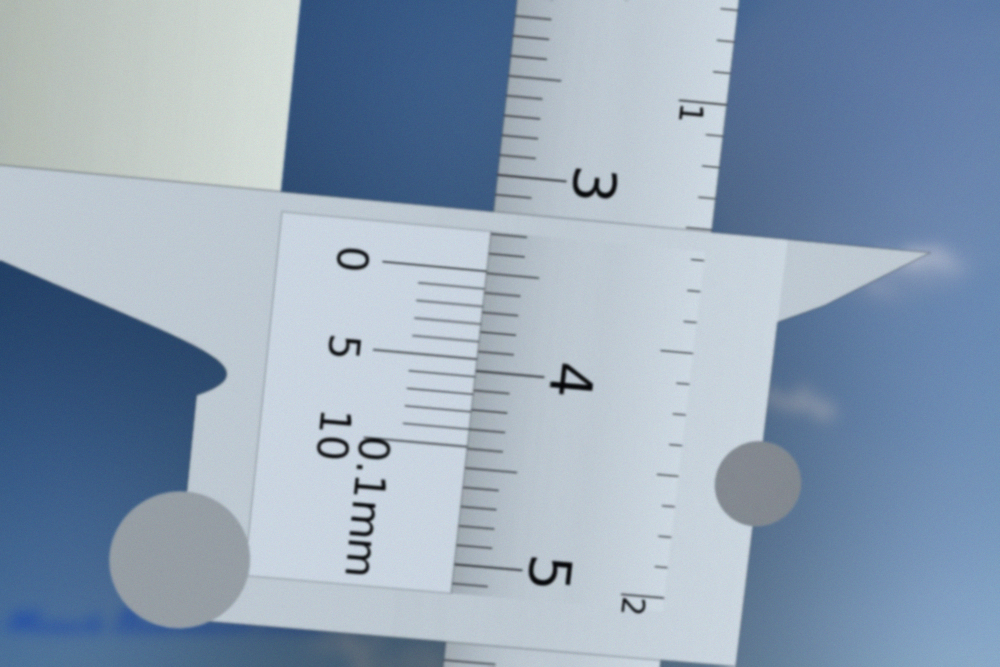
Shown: value=34.9 unit=mm
